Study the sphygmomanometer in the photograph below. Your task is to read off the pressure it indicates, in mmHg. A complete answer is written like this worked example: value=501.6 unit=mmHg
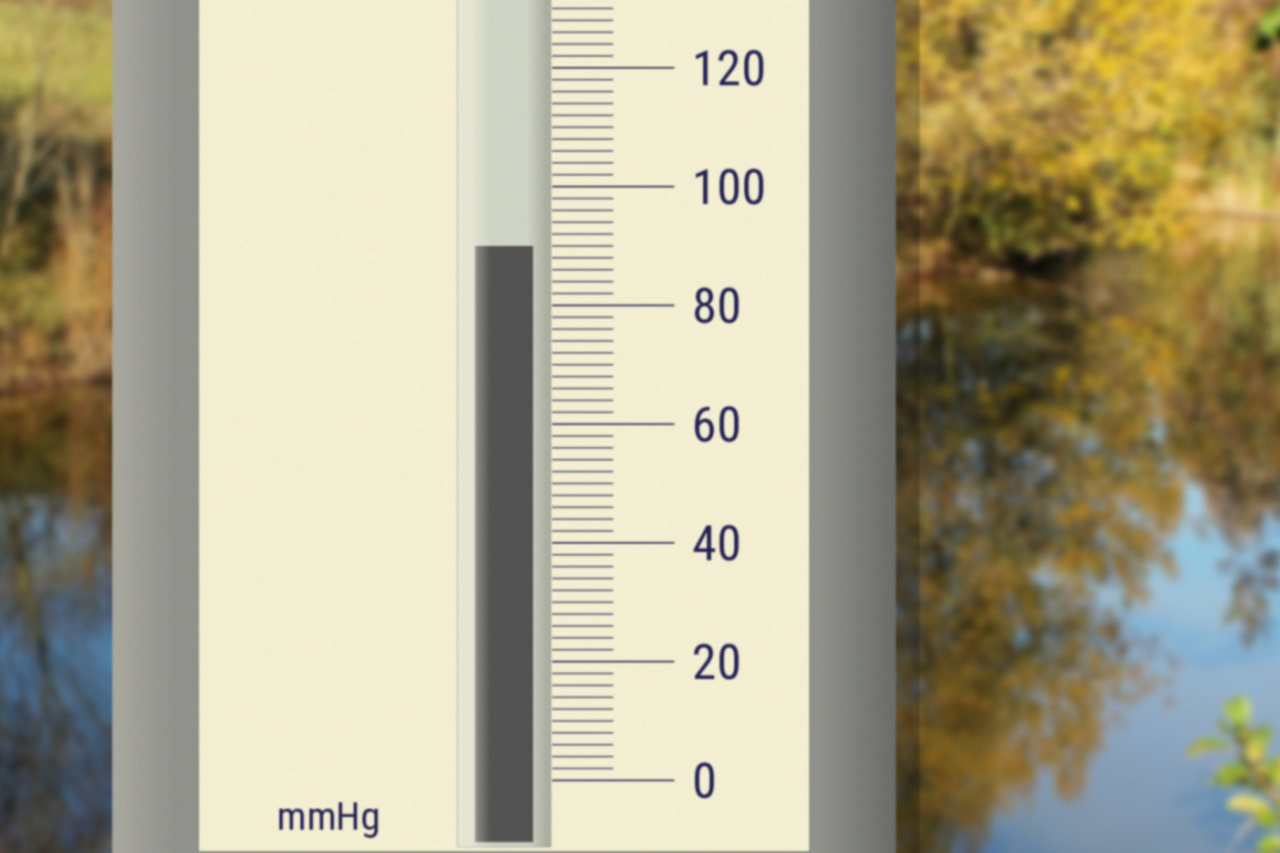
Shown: value=90 unit=mmHg
